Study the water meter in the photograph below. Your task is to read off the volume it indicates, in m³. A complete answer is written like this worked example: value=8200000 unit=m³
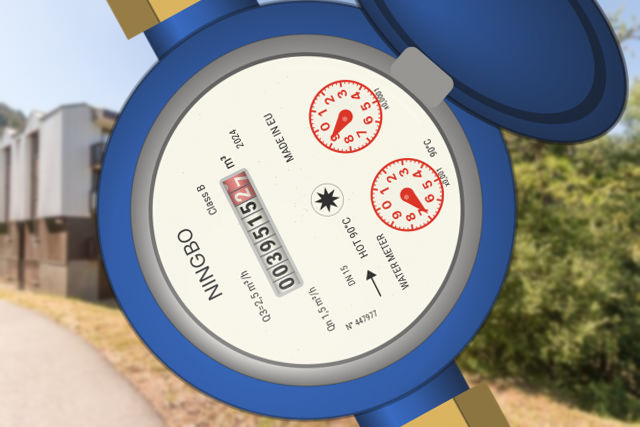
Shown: value=39515.2669 unit=m³
